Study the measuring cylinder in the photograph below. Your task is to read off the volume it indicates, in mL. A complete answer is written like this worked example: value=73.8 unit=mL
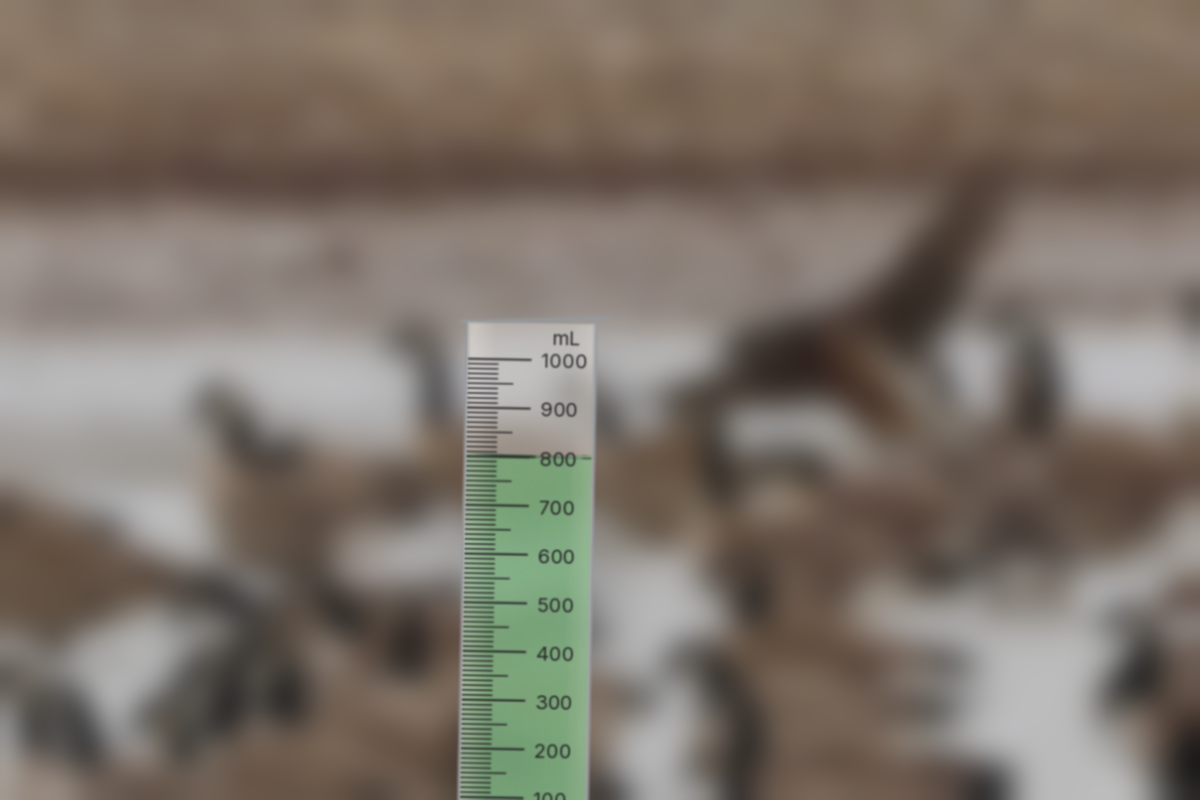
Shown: value=800 unit=mL
